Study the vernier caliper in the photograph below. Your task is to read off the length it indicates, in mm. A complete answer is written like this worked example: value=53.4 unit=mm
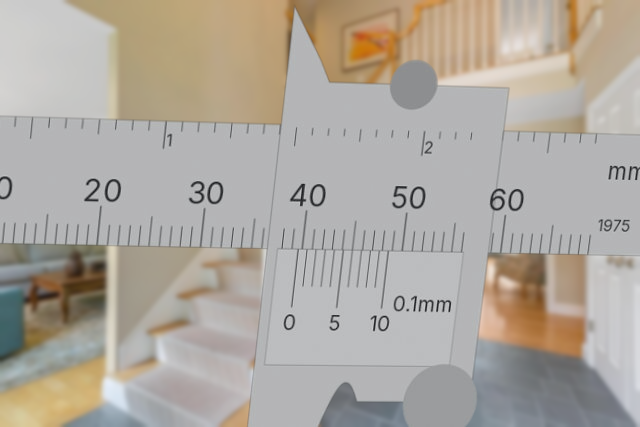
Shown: value=39.6 unit=mm
